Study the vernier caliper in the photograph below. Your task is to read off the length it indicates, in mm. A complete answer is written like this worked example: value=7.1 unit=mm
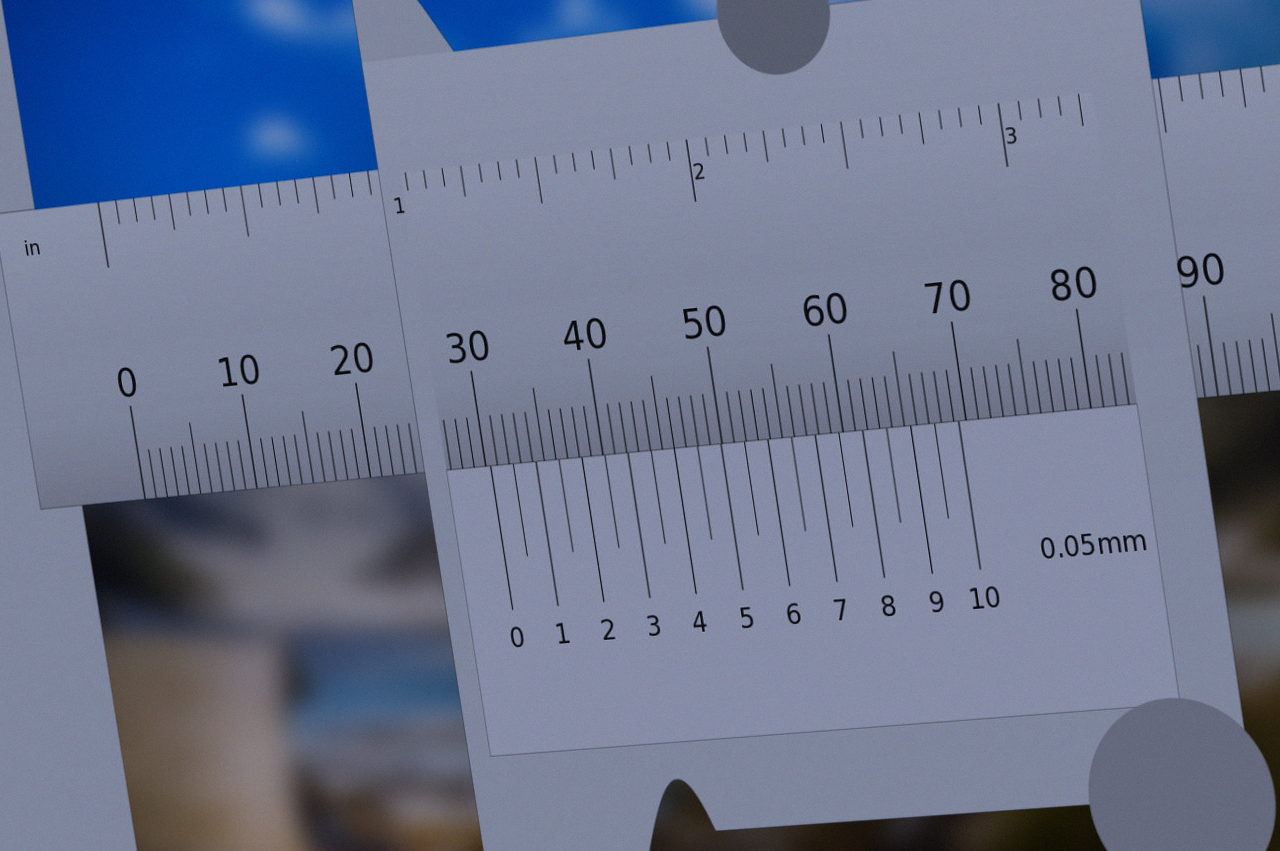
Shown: value=30.4 unit=mm
